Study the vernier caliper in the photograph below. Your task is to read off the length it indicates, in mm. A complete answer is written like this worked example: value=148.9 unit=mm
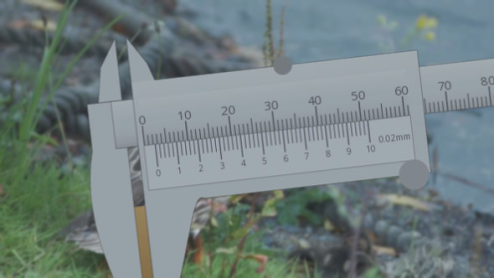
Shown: value=2.5 unit=mm
